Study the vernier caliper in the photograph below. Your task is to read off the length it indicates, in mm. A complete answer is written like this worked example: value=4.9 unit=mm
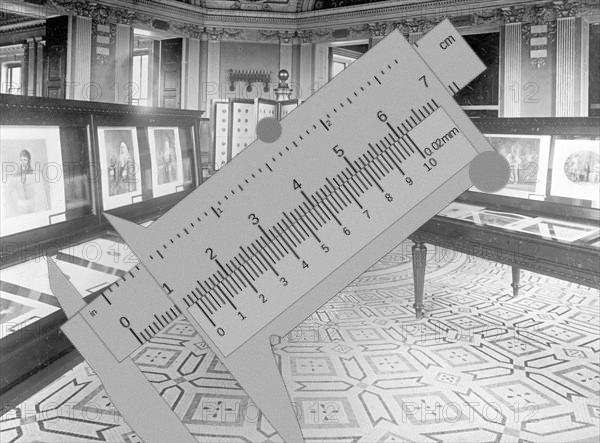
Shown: value=12.4 unit=mm
